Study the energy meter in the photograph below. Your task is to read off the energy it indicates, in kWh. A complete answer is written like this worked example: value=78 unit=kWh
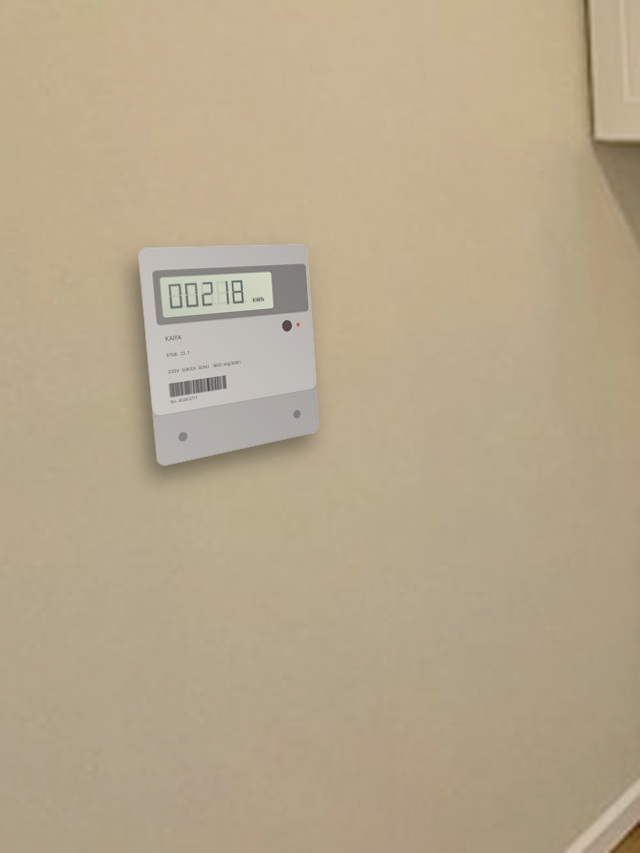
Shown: value=218 unit=kWh
